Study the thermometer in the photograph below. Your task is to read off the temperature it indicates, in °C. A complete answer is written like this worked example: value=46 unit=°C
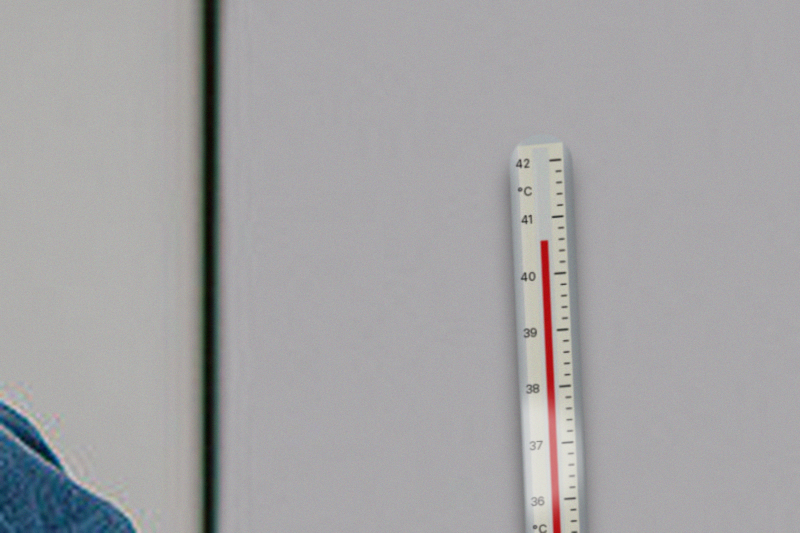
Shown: value=40.6 unit=°C
